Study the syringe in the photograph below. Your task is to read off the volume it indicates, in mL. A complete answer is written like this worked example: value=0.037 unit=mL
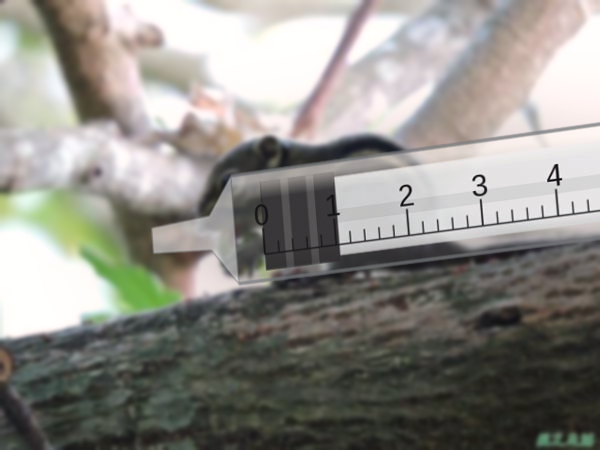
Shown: value=0 unit=mL
